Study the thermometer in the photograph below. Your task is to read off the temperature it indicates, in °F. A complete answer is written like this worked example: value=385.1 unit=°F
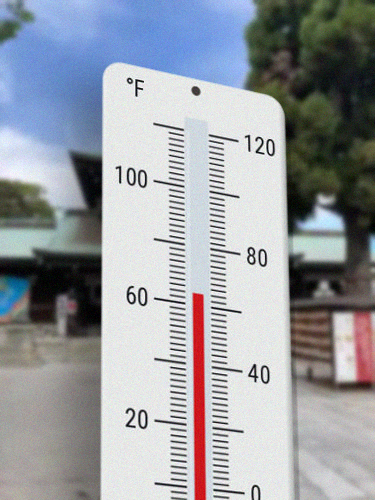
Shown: value=64 unit=°F
